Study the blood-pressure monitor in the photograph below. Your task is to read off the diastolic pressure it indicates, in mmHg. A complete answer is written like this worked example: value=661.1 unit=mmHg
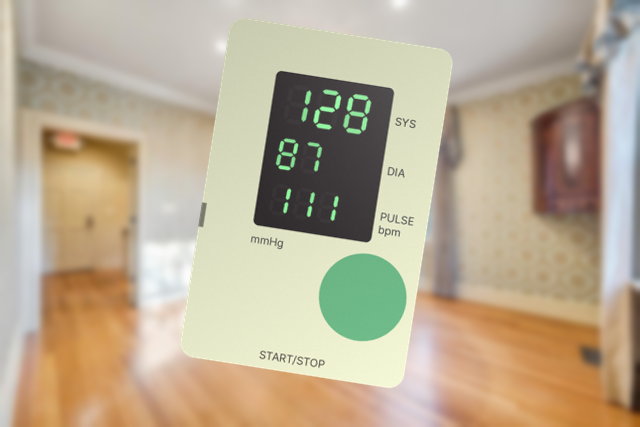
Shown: value=87 unit=mmHg
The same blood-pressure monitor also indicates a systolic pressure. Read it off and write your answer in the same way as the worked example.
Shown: value=128 unit=mmHg
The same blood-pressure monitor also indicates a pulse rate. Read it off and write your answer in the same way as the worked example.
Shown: value=111 unit=bpm
